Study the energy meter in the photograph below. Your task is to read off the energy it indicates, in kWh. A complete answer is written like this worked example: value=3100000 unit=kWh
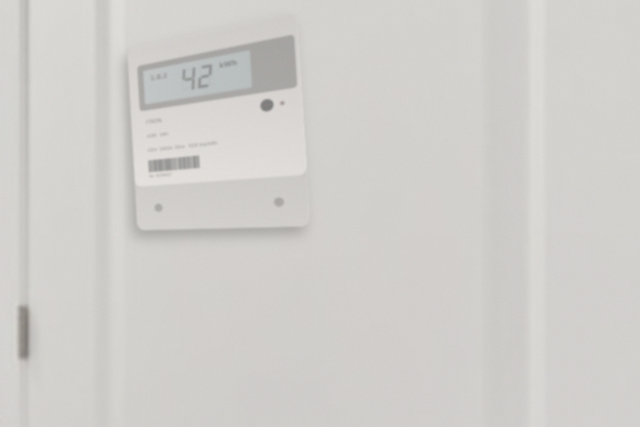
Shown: value=42 unit=kWh
